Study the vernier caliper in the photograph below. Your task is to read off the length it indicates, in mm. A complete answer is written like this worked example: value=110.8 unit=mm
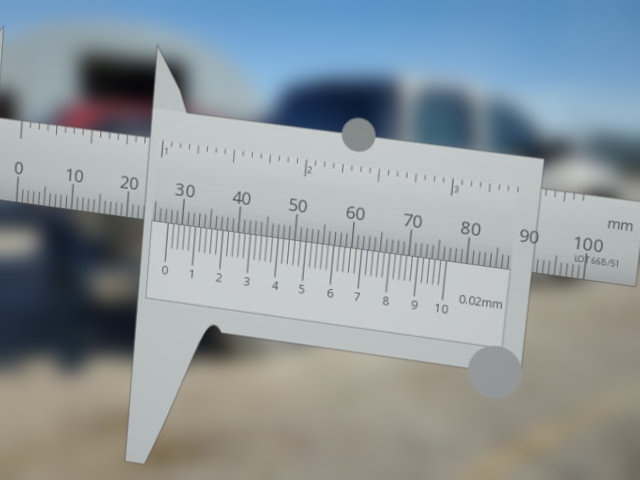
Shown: value=27.5 unit=mm
